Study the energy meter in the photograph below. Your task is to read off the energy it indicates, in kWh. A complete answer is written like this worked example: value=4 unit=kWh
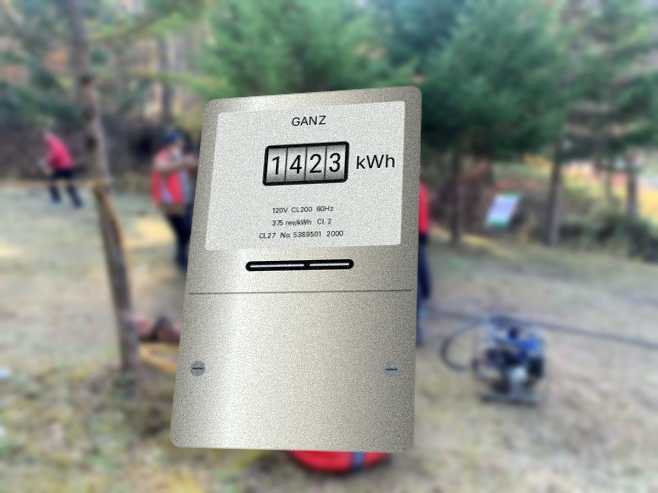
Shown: value=1423 unit=kWh
